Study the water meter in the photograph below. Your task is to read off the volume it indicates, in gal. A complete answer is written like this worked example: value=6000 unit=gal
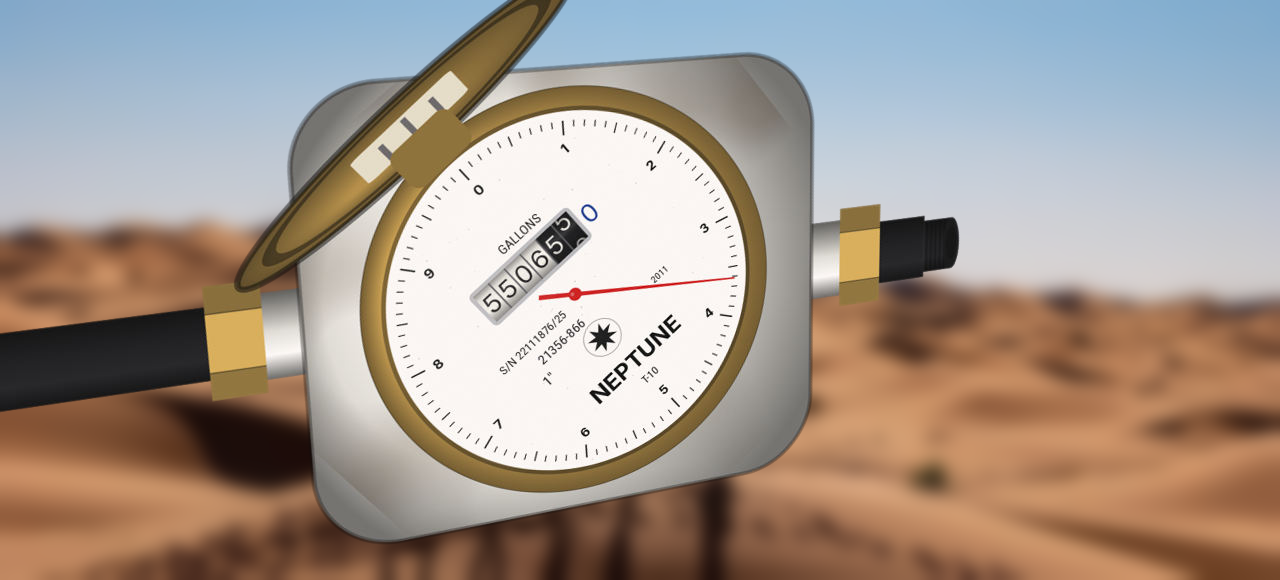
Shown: value=5506553.6 unit=gal
